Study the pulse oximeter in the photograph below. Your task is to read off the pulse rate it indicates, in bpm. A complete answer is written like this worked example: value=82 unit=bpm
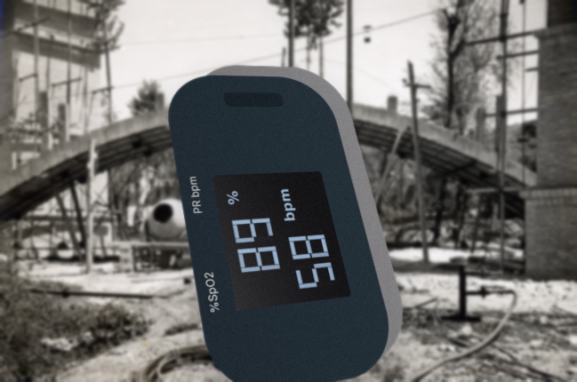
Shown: value=58 unit=bpm
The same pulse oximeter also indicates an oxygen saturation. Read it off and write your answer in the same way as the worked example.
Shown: value=89 unit=%
